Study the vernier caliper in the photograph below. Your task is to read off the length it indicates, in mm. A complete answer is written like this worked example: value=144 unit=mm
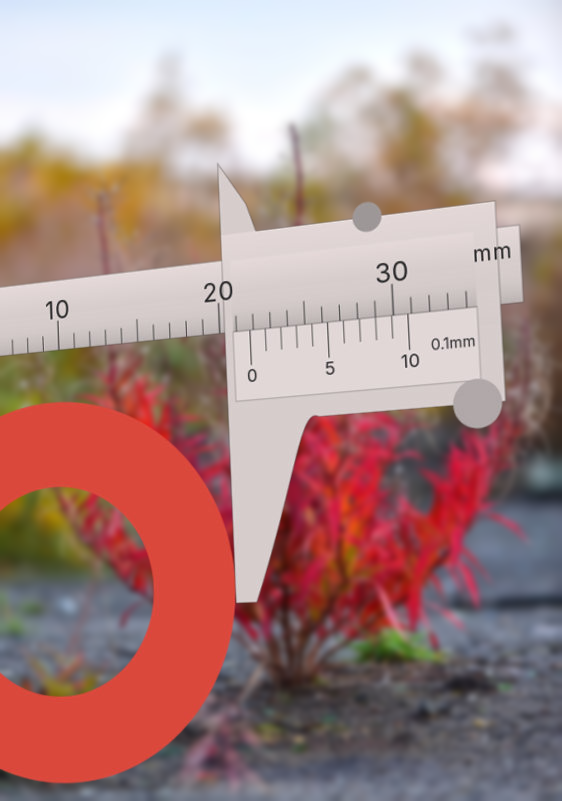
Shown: value=21.8 unit=mm
